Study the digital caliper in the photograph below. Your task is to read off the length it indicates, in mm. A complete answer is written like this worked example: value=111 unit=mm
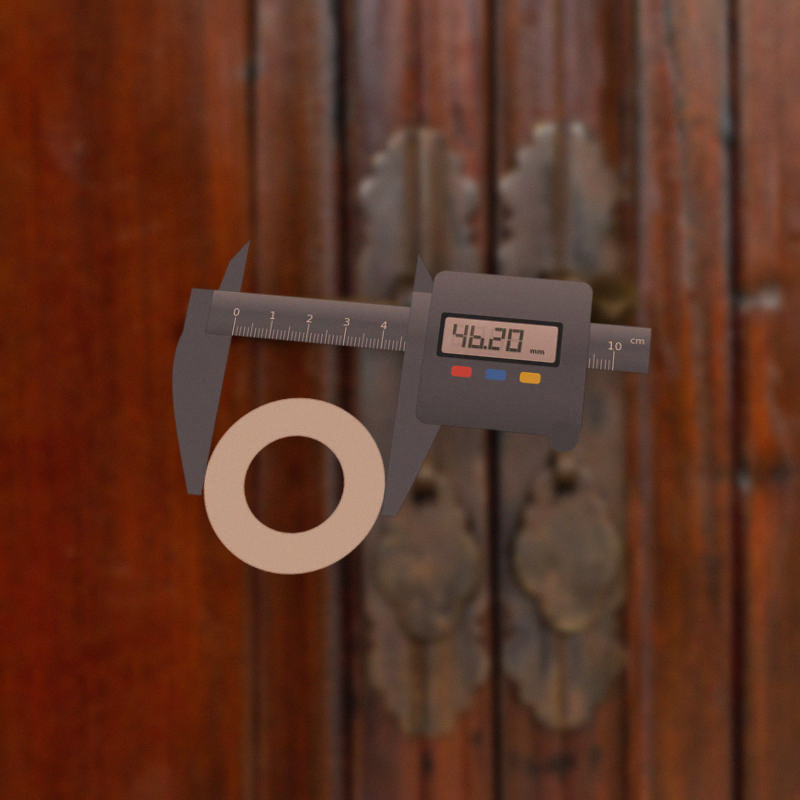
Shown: value=46.20 unit=mm
